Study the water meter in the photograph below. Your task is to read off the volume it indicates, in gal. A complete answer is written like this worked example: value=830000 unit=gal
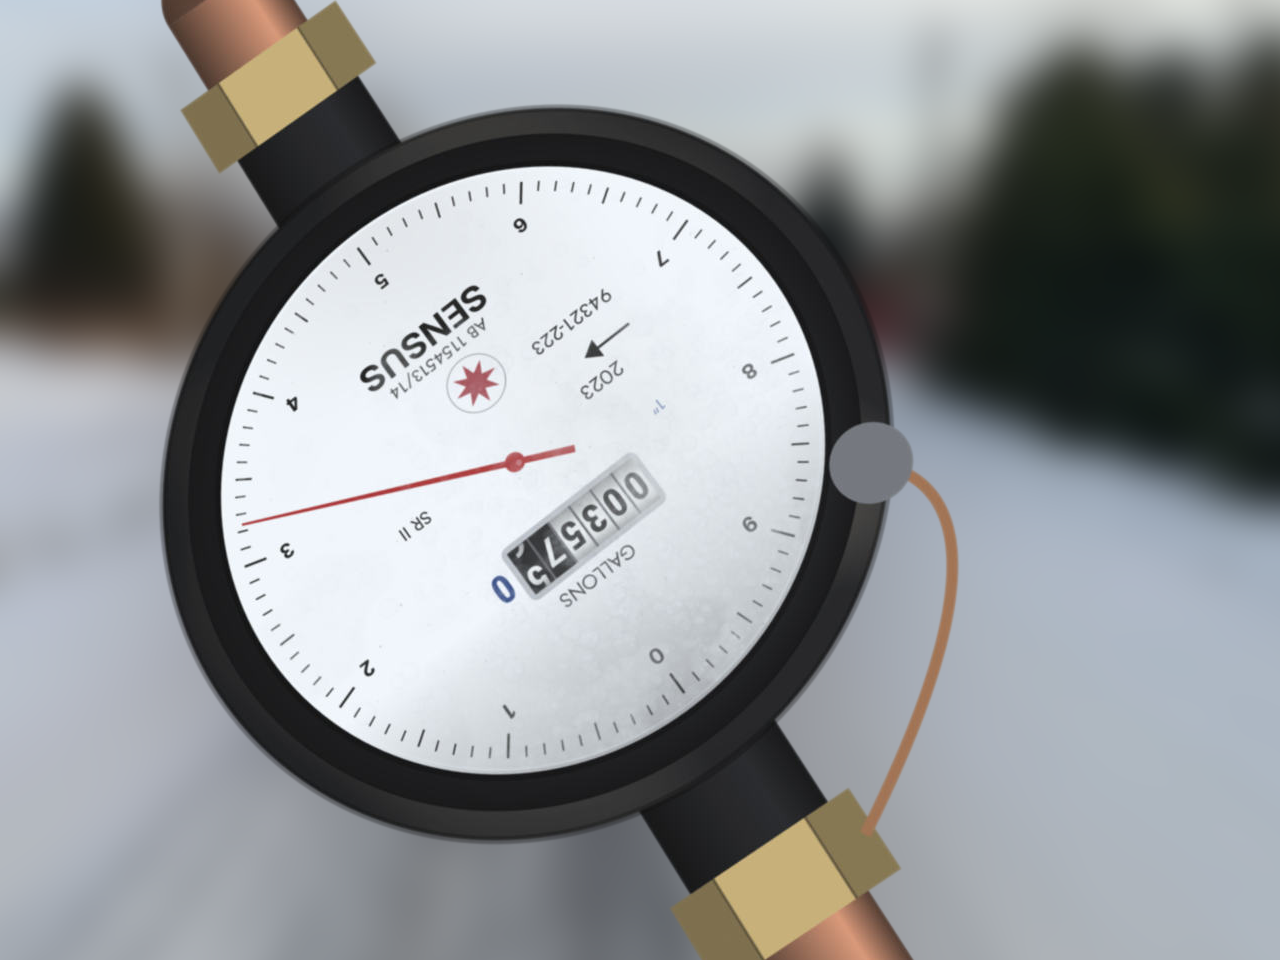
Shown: value=35753.2 unit=gal
